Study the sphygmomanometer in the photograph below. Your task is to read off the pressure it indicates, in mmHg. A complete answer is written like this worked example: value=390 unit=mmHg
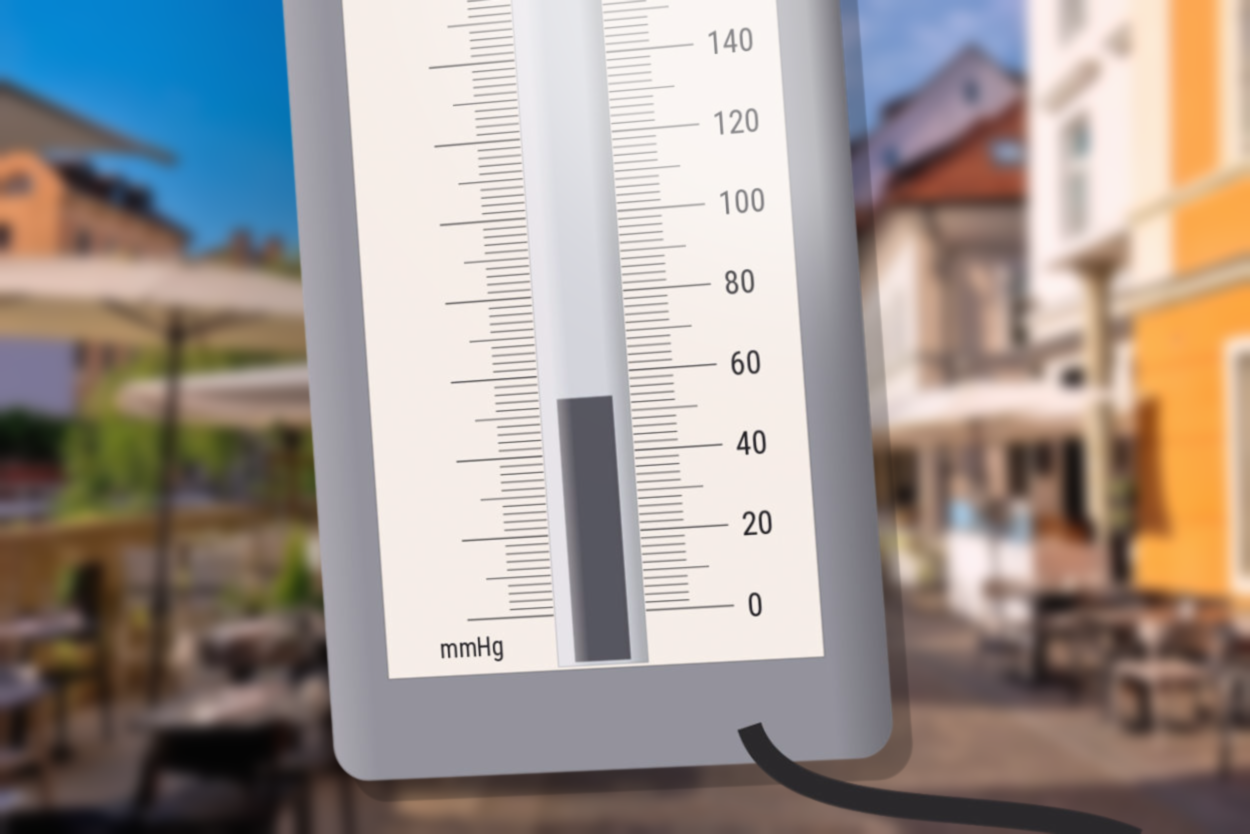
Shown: value=54 unit=mmHg
